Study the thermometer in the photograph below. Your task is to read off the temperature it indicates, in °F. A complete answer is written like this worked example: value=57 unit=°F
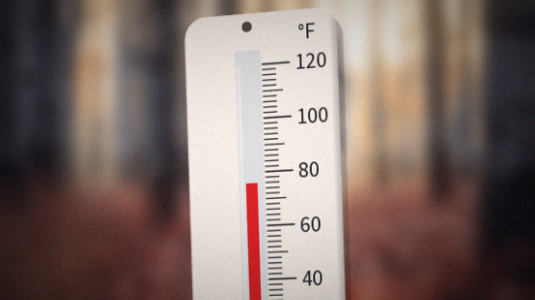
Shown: value=76 unit=°F
